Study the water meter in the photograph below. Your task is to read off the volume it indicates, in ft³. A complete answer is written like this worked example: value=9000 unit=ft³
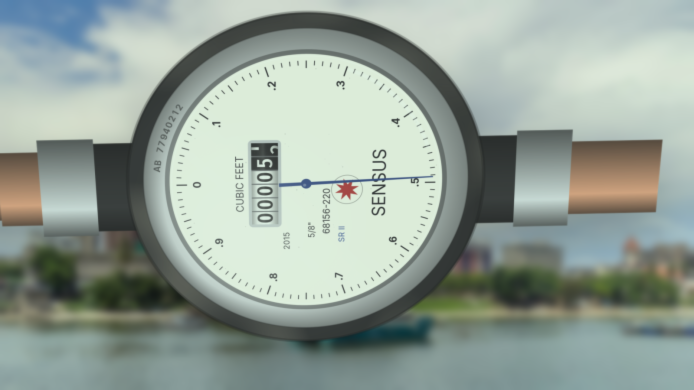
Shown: value=51.49 unit=ft³
